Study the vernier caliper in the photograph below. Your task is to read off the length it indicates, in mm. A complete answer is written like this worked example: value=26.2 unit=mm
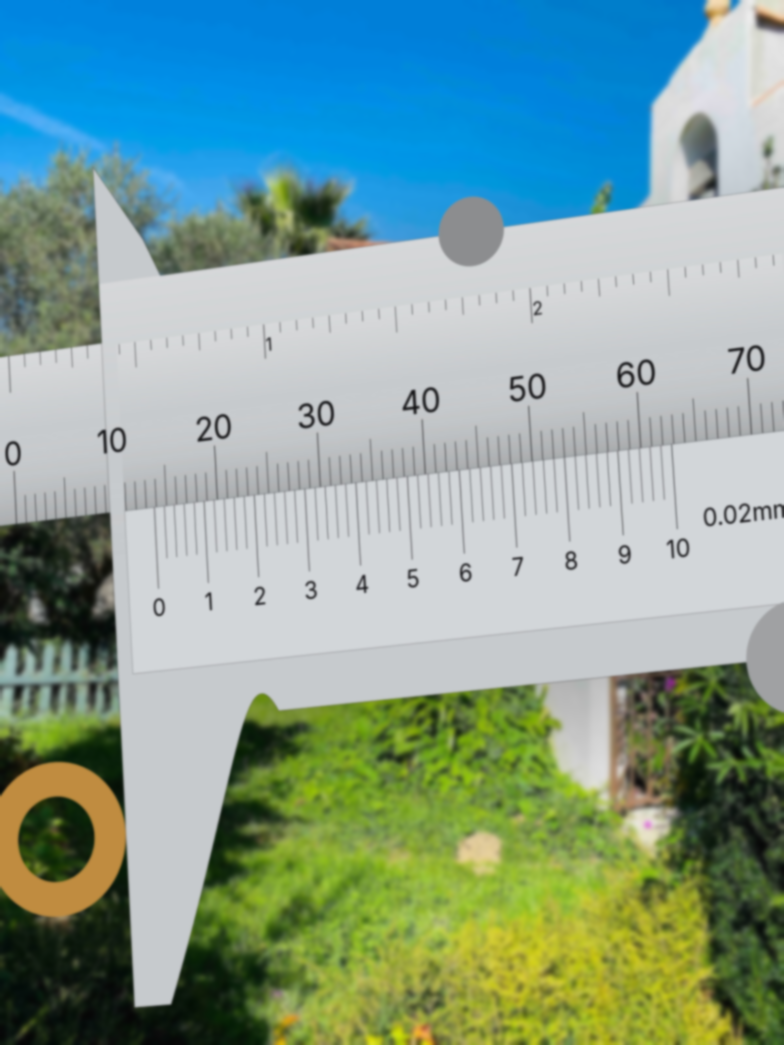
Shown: value=13.8 unit=mm
